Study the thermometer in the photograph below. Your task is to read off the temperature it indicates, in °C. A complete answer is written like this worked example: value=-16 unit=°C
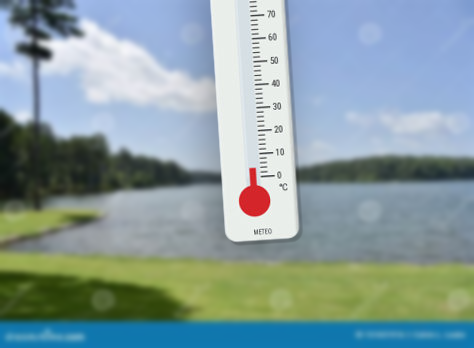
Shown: value=4 unit=°C
